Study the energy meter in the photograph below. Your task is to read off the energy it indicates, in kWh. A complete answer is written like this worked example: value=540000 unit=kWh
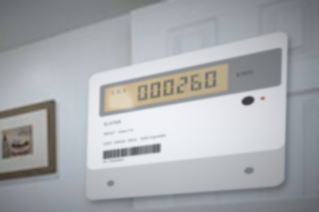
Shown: value=260 unit=kWh
